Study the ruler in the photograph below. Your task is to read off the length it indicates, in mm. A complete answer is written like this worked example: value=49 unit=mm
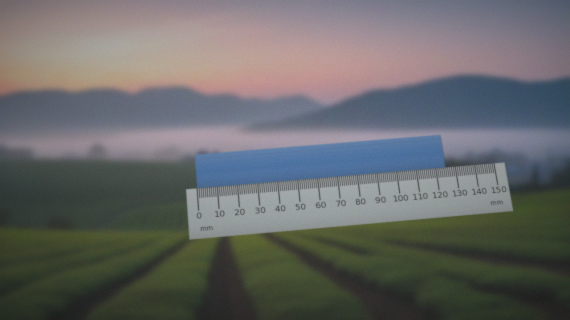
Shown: value=125 unit=mm
